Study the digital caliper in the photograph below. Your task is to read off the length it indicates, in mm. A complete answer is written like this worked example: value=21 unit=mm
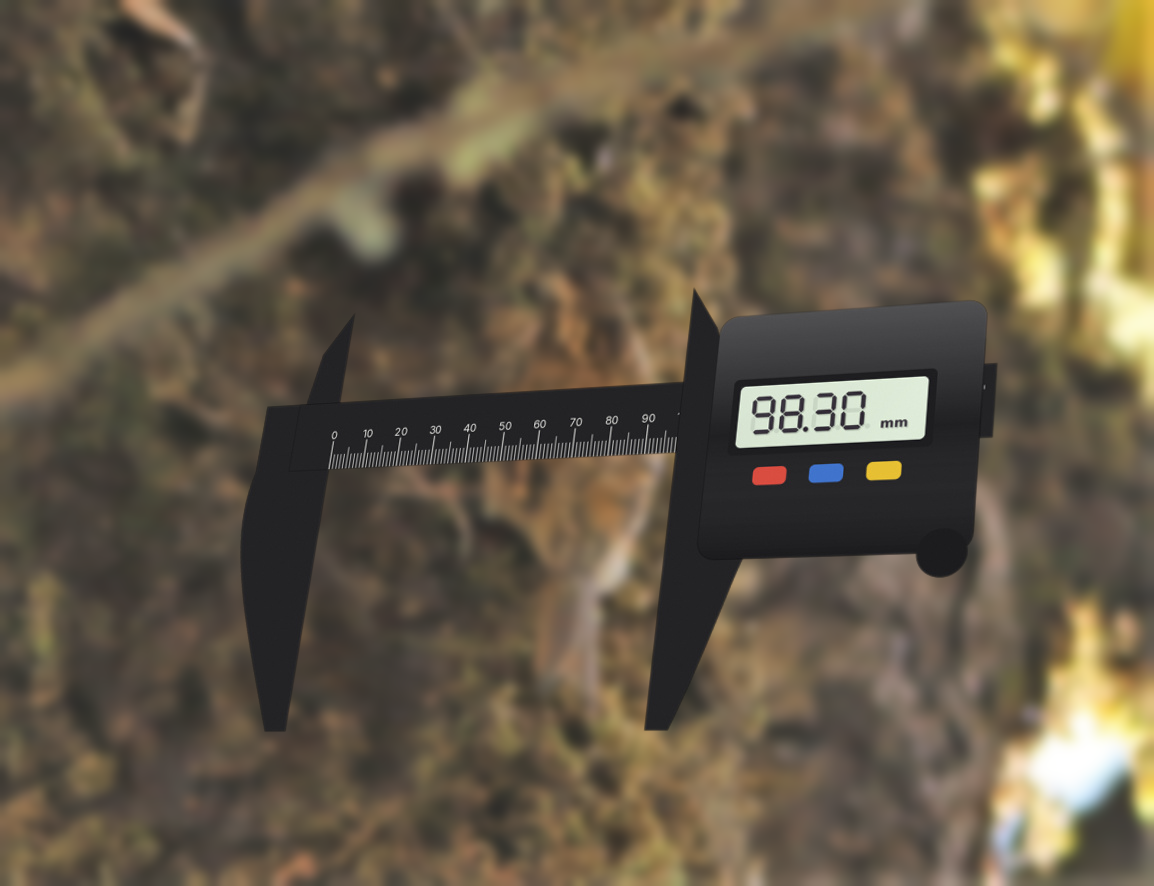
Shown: value=98.30 unit=mm
